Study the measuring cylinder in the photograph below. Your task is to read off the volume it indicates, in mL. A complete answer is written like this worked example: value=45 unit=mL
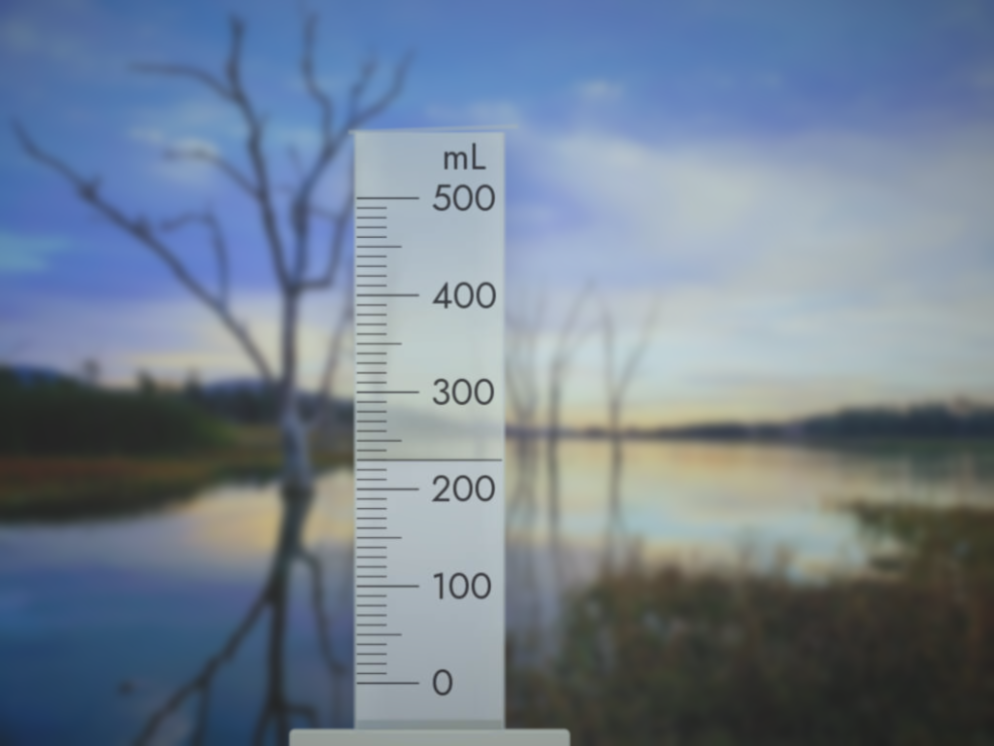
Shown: value=230 unit=mL
